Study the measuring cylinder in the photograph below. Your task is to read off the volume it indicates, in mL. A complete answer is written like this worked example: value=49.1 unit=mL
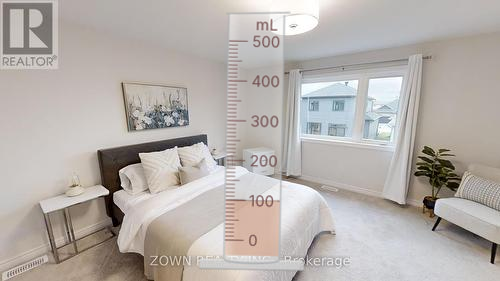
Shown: value=100 unit=mL
